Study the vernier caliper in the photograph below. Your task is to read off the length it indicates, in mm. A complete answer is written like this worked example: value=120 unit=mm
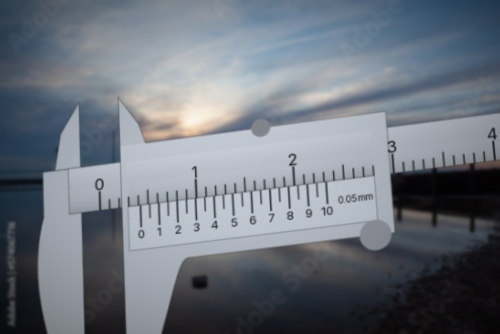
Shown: value=4.2 unit=mm
